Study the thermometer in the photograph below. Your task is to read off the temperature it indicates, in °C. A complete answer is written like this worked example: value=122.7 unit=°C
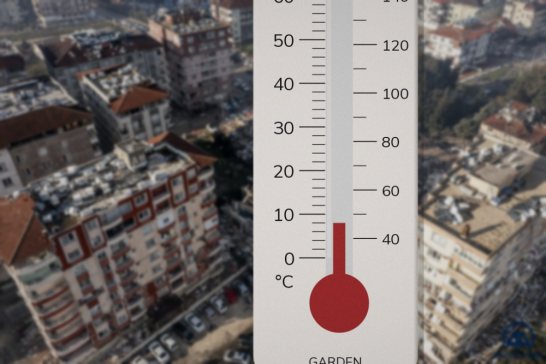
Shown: value=8 unit=°C
